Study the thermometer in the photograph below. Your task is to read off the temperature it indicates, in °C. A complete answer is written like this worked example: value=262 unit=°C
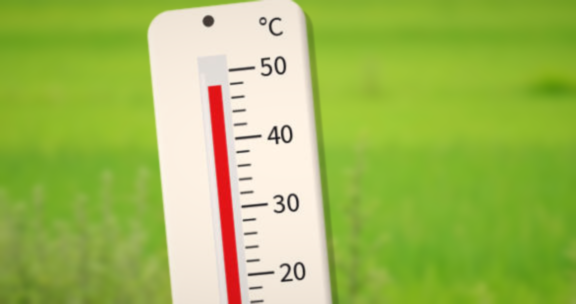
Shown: value=48 unit=°C
